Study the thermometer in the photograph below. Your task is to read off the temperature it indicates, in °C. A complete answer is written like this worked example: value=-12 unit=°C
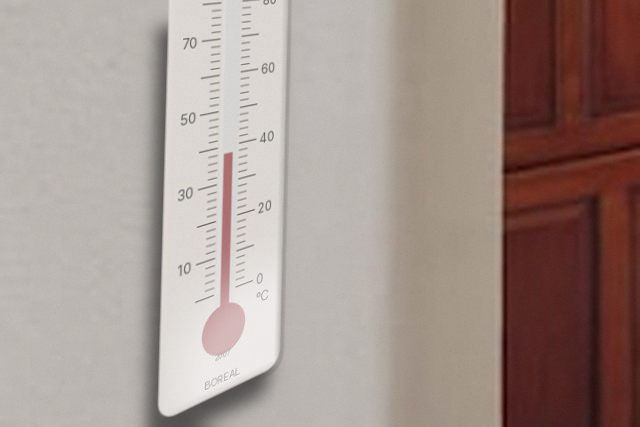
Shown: value=38 unit=°C
